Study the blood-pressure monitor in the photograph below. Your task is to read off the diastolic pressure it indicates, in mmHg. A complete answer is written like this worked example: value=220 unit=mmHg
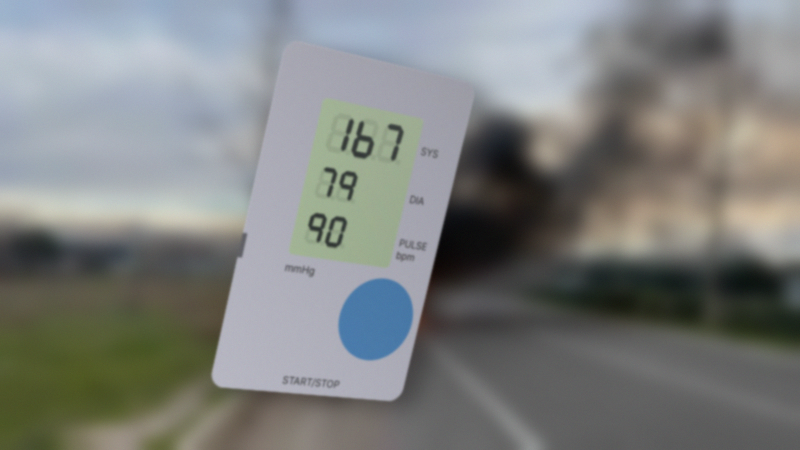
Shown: value=79 unit=mmHg
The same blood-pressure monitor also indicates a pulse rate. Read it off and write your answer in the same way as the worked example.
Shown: value=90 unit=bpm
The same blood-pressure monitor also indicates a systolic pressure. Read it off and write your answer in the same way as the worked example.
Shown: value=167 unit=mmHg
